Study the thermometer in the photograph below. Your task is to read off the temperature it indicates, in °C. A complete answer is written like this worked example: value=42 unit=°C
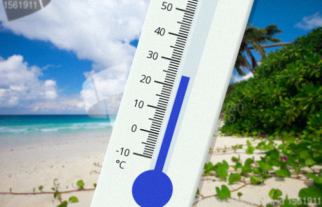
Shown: value=25 unit=°C
